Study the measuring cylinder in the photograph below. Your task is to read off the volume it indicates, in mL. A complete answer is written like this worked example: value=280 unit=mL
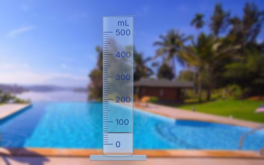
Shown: value=50 unit=mL
